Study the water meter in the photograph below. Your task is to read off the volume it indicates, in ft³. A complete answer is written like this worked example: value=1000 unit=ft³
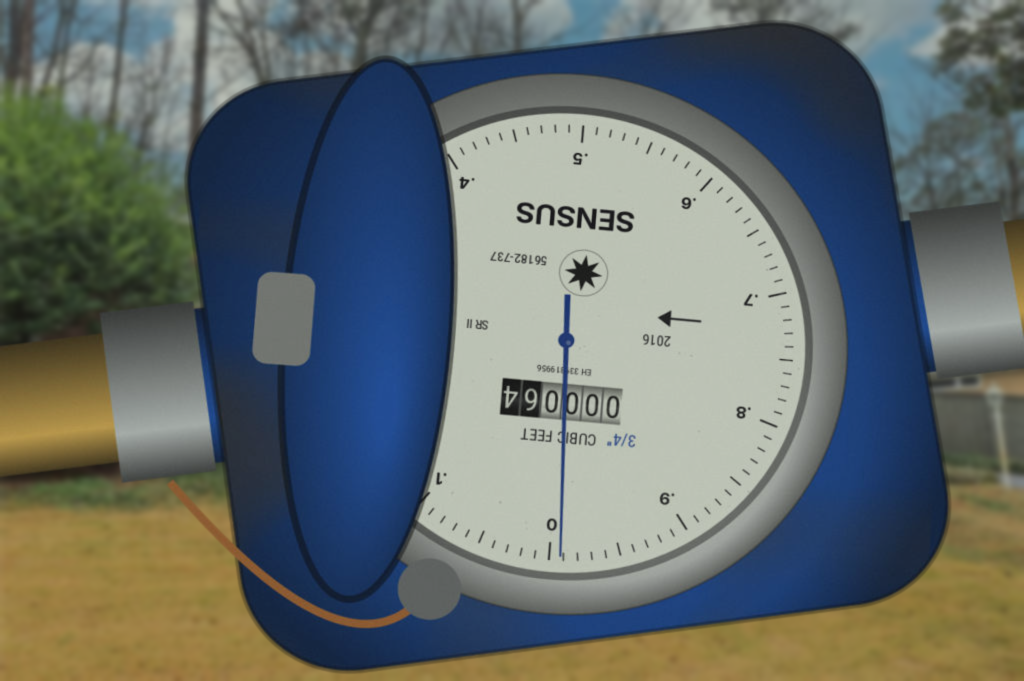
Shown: value=63.99 unit=ft³
